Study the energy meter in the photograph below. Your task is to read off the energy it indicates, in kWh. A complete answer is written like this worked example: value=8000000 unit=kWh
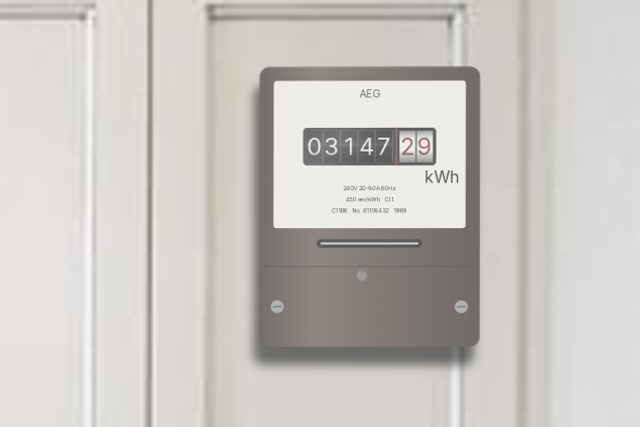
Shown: value=3147.29 unit=kWh
